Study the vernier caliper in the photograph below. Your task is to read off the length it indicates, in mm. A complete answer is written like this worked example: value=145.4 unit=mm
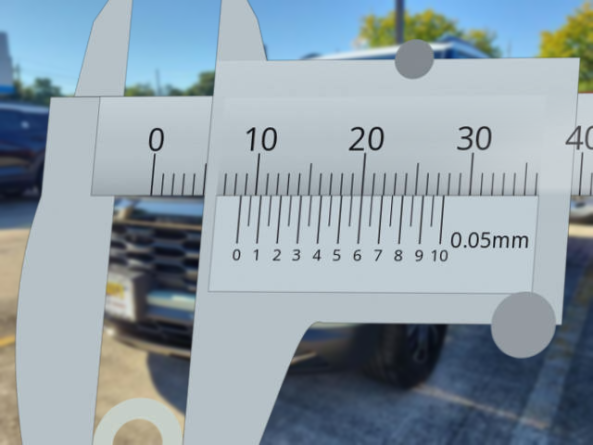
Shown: value=8.6 unit=mm
